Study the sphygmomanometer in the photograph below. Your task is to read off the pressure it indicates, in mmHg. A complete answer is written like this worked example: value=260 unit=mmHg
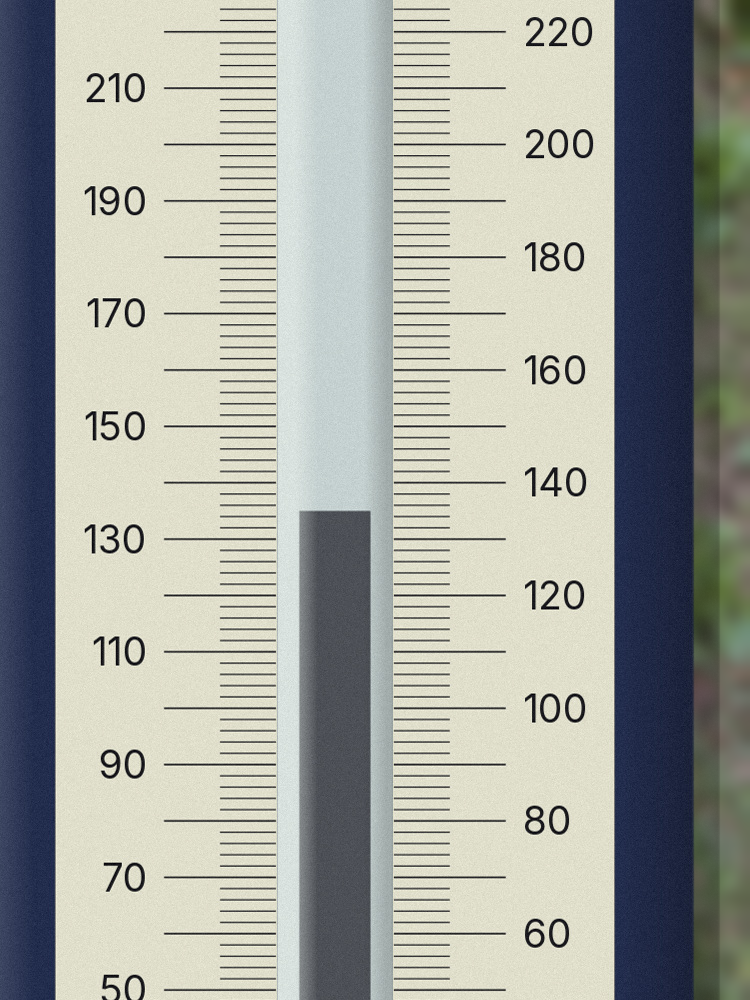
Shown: value=135 unit=mmHg
